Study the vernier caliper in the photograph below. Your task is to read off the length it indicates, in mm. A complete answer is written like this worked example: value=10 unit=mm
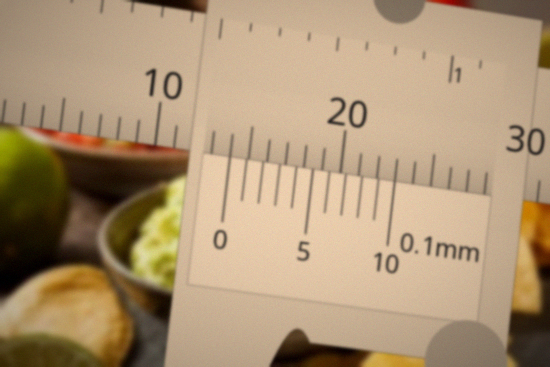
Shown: value=14.0 unit=mm
